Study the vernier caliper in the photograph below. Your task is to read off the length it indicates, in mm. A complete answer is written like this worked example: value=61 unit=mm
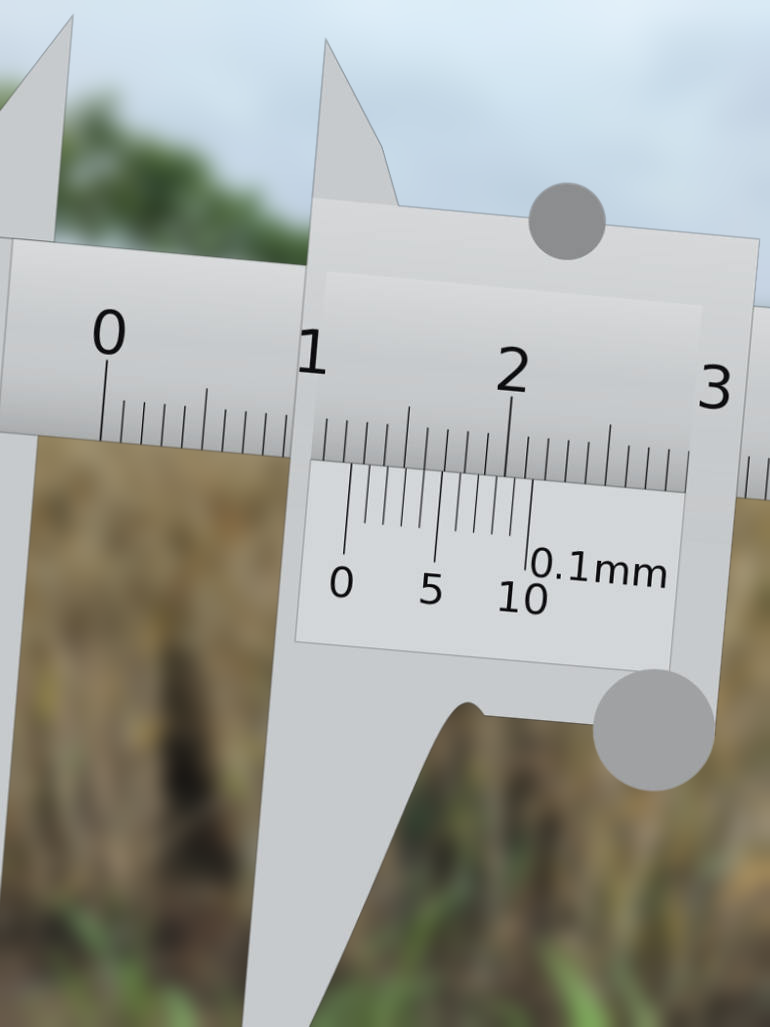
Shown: value=12.4 unit=mm
